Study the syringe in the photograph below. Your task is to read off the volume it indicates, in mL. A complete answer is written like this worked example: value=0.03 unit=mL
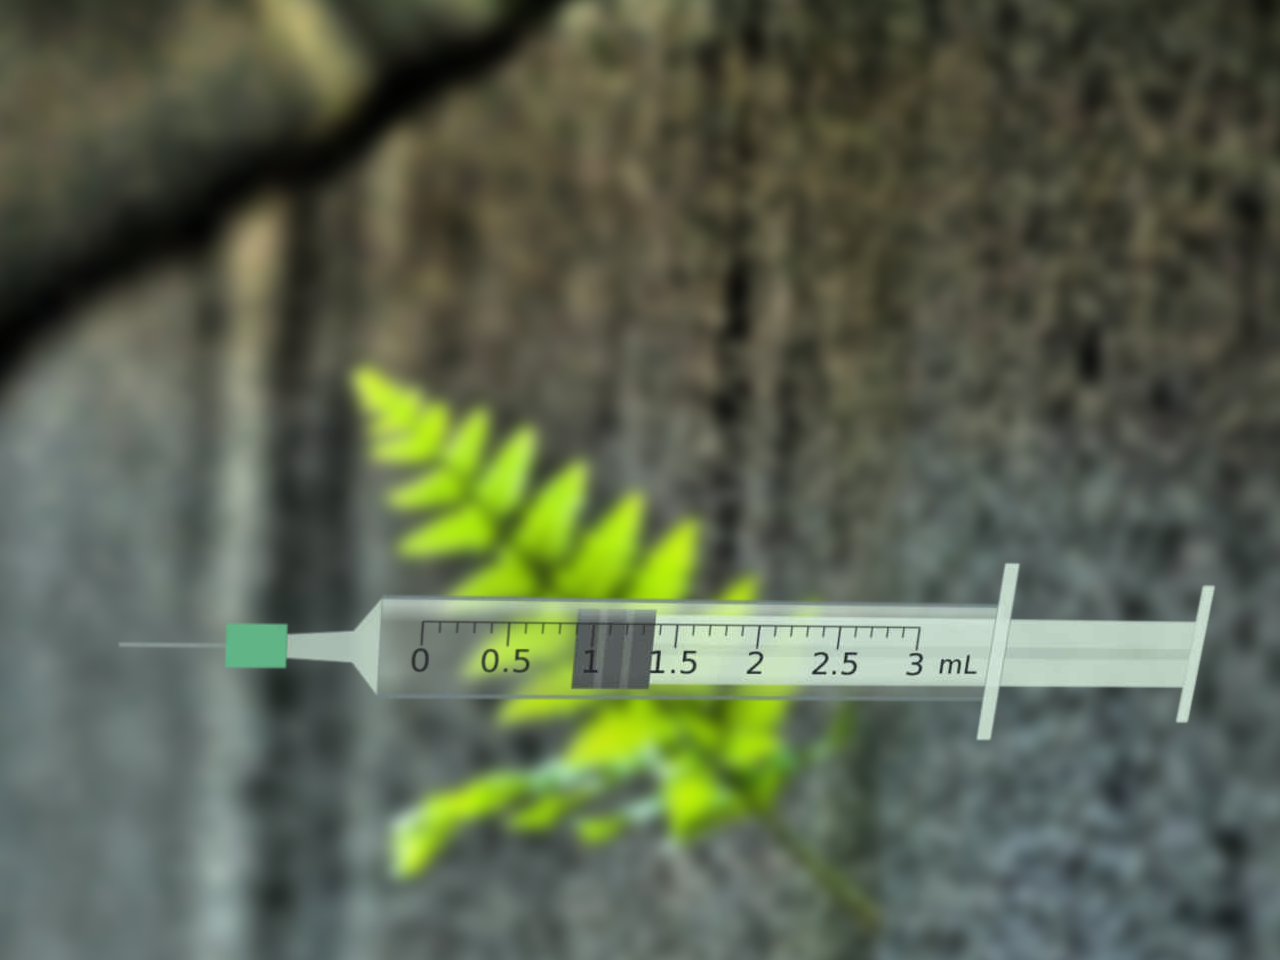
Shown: value=0.9 unit=mL
